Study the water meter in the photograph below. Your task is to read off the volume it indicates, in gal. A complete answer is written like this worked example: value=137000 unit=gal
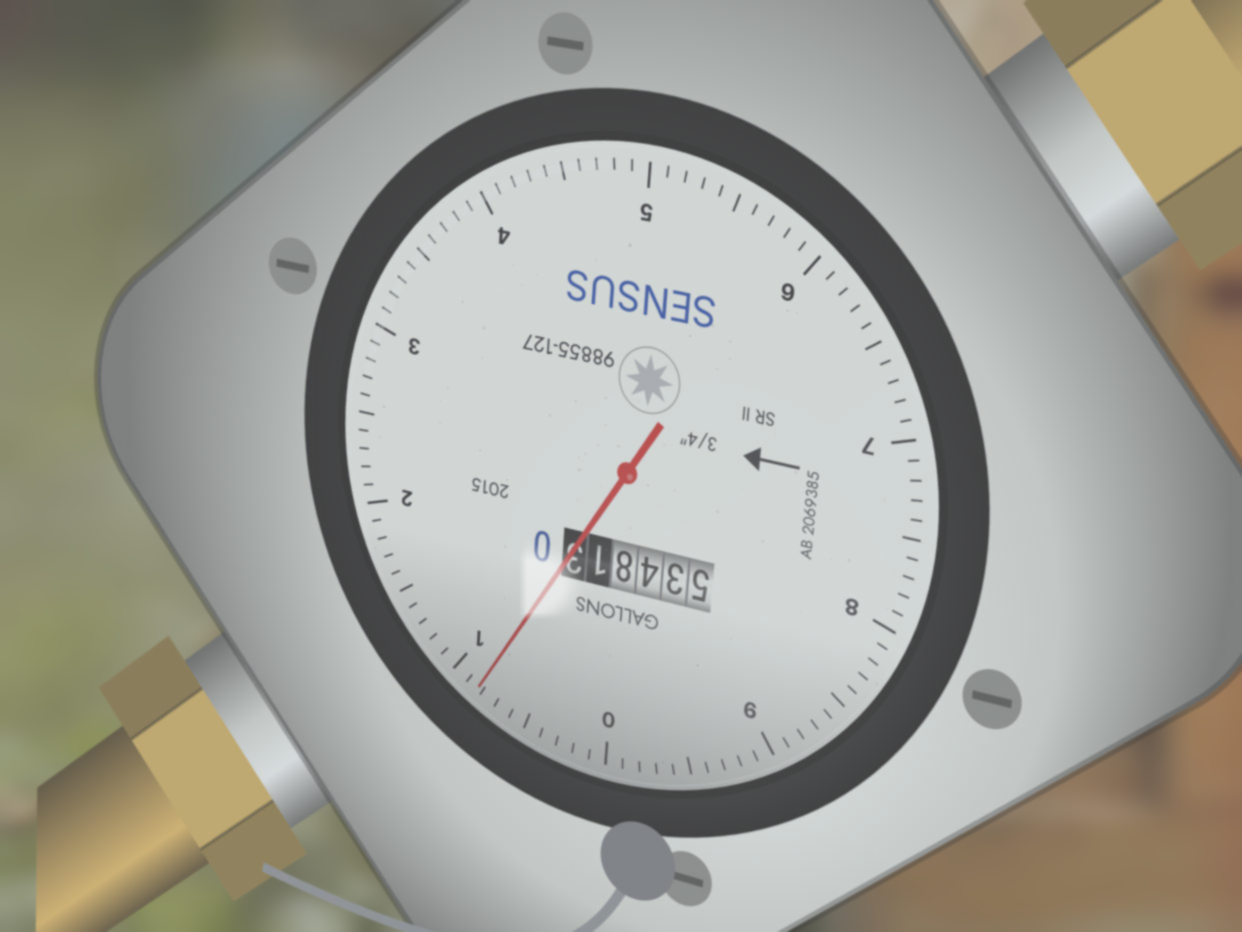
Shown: value=5348130.8 unit=gal
